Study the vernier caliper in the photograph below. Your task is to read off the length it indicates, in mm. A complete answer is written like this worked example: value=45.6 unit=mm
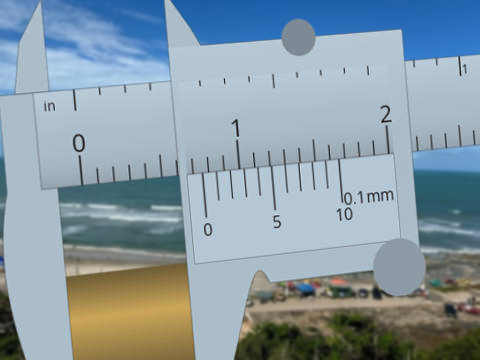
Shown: value=7.6 unit=mm
